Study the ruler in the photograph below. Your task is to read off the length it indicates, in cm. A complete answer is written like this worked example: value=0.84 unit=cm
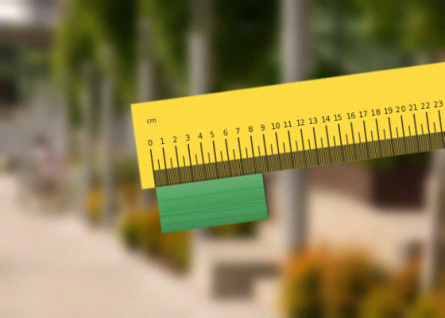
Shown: value=8.5 unit=cm
